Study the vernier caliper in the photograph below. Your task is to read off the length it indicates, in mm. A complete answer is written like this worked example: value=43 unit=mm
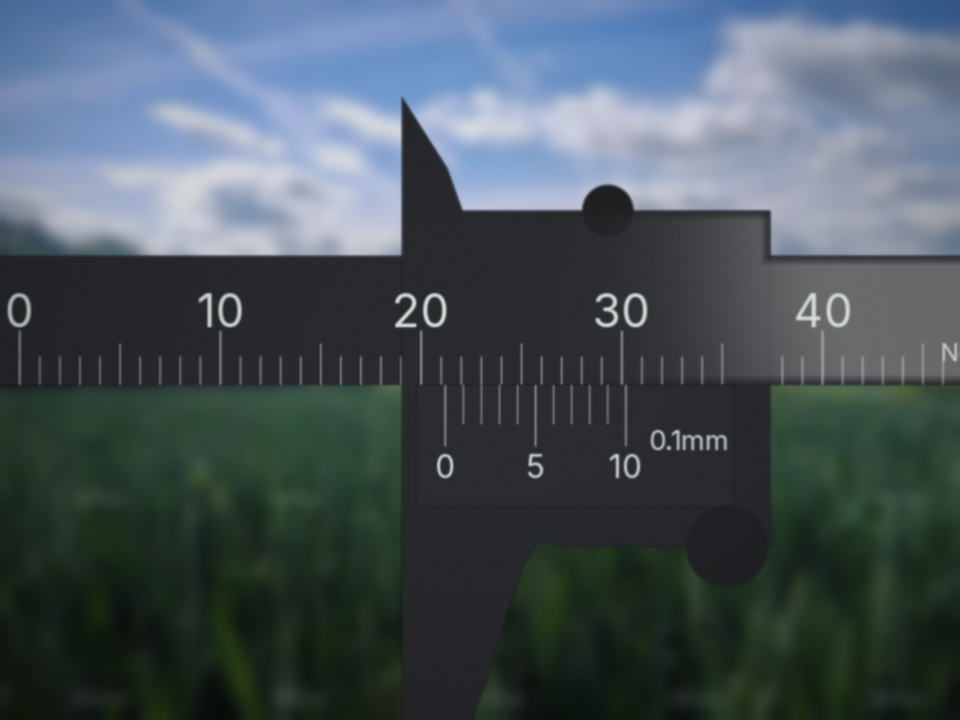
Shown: value=21.2 unit=mm
